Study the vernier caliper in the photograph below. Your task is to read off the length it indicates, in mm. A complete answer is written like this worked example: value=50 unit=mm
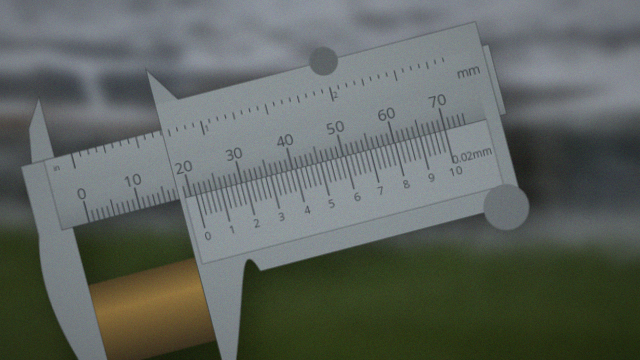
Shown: value=21.0 unit=mm
